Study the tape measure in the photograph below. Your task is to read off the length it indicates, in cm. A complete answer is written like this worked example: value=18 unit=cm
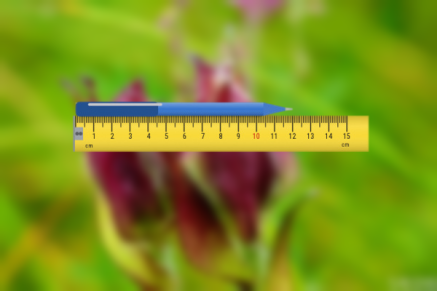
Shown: value=12 unit=cm
